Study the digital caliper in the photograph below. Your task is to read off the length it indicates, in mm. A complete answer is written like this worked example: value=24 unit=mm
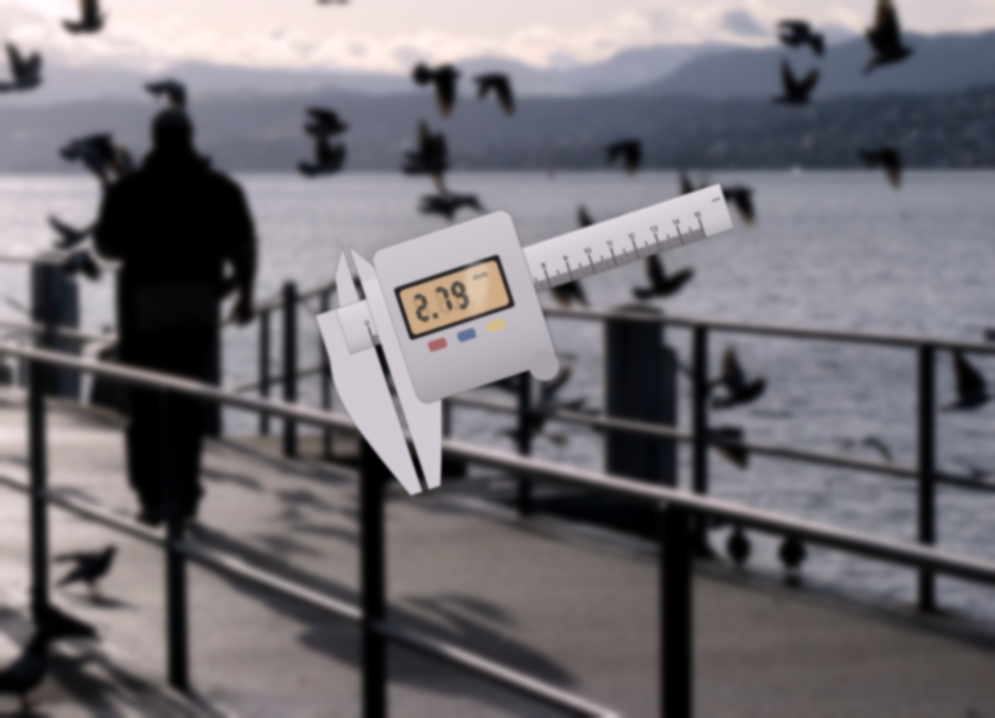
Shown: value=2.79 unit=mm
